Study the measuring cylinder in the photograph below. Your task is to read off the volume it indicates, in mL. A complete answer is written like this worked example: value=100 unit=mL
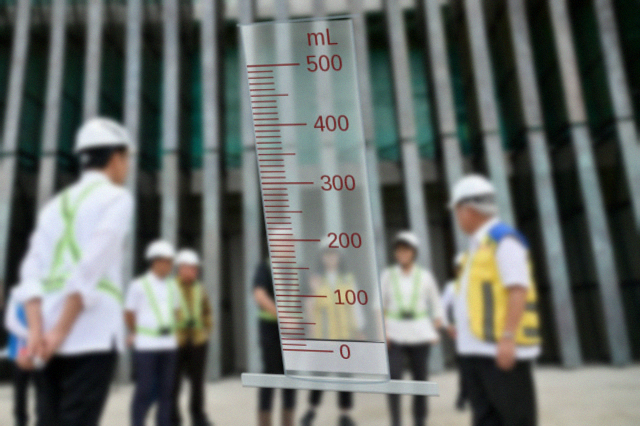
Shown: value=20 unit=mL
